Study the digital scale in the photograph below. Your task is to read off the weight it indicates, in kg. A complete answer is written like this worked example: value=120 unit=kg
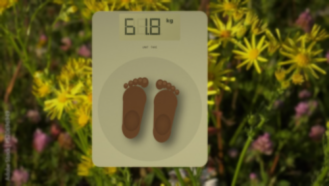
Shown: value=61.8 unit=kg
